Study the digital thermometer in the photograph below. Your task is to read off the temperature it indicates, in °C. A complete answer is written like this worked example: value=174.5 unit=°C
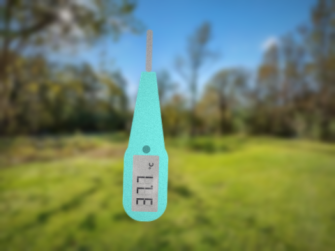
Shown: value=37.7 unit=°C
